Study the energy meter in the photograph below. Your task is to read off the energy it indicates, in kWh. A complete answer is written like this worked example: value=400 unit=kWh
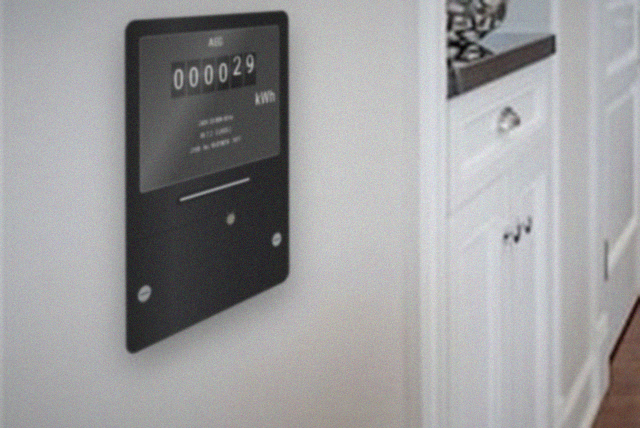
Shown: value=29 unit=kWh
